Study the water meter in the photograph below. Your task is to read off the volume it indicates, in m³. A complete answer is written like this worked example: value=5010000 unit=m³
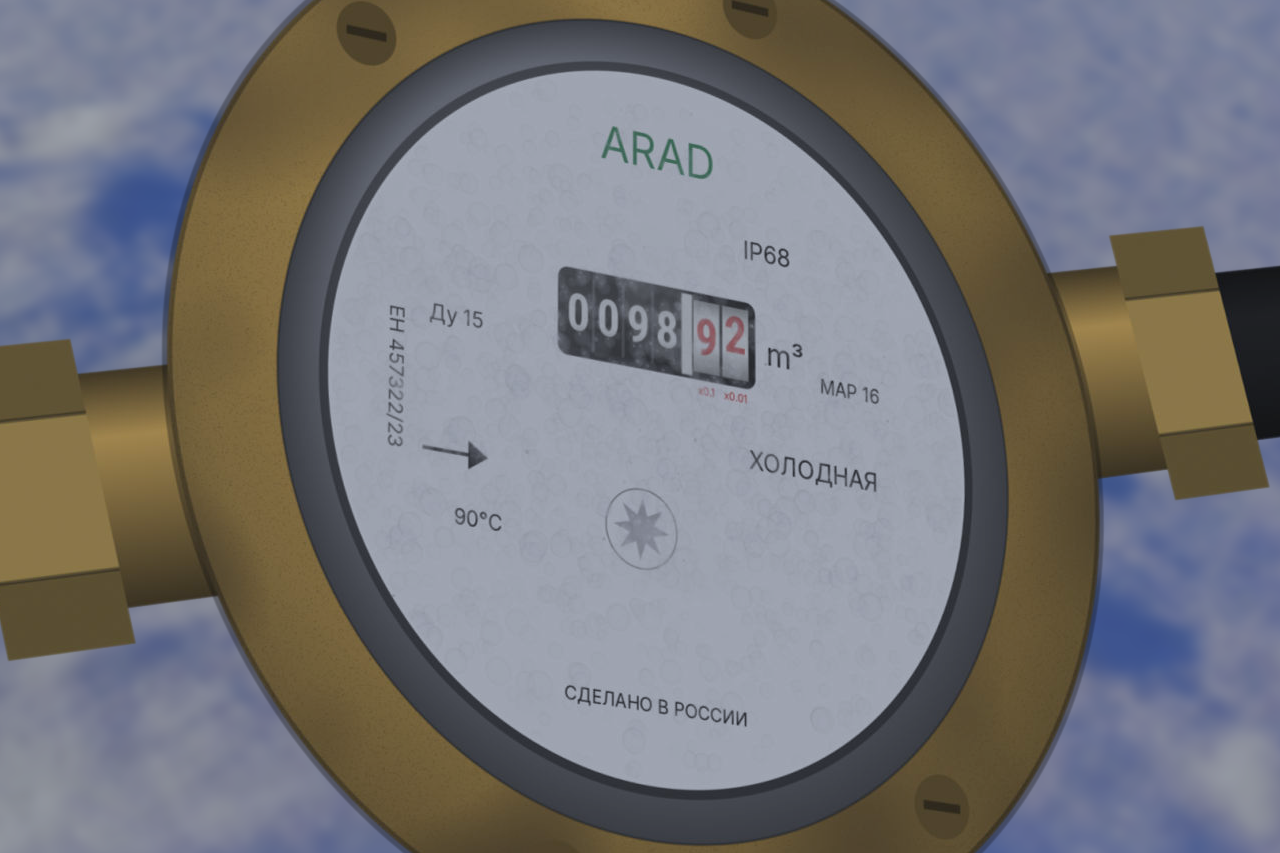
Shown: value=98.92 unit=m³
